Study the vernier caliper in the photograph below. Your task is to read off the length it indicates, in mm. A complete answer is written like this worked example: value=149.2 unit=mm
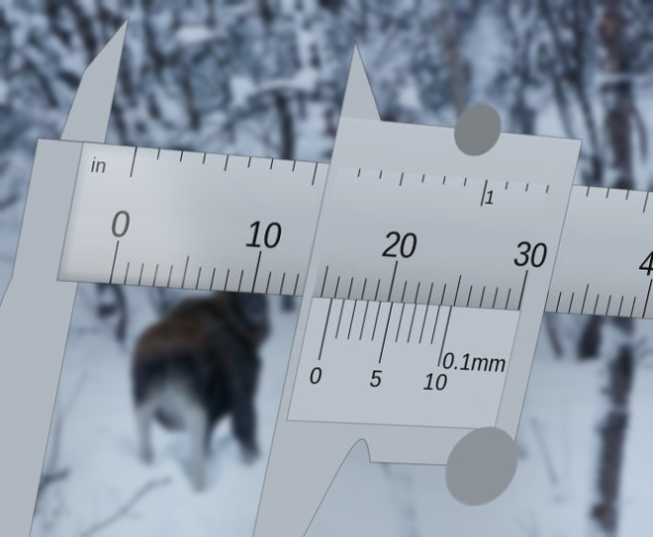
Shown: value=15.8 unit=mm
